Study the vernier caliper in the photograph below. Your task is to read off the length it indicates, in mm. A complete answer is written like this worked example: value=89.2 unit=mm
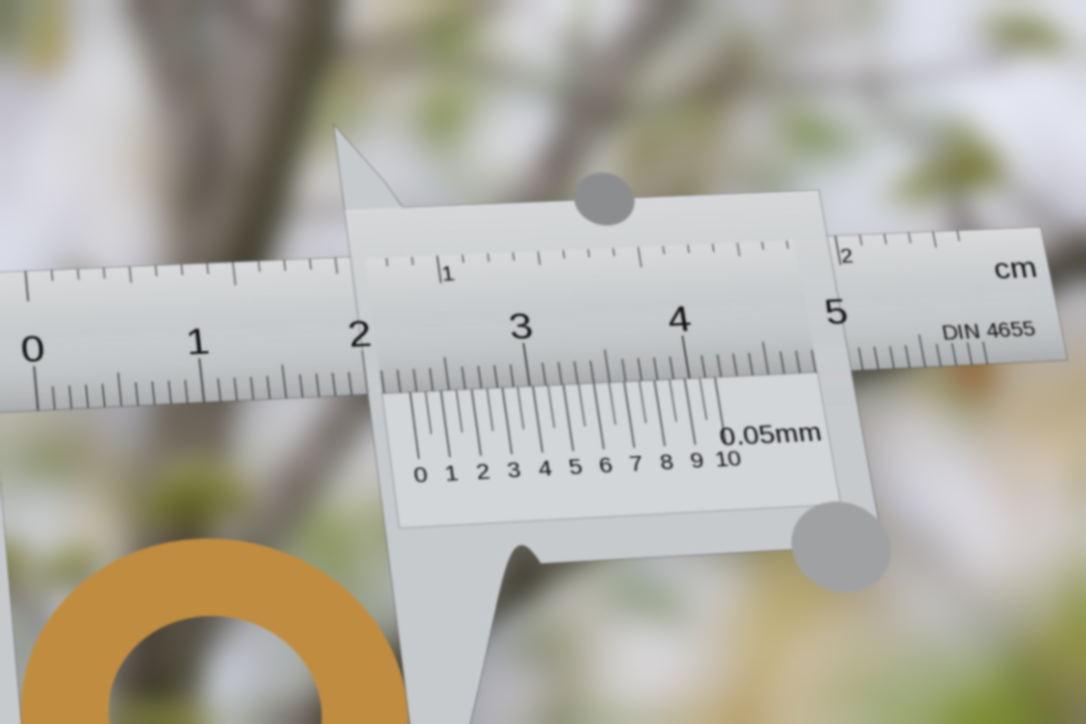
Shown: value=22.6 unit=mm
